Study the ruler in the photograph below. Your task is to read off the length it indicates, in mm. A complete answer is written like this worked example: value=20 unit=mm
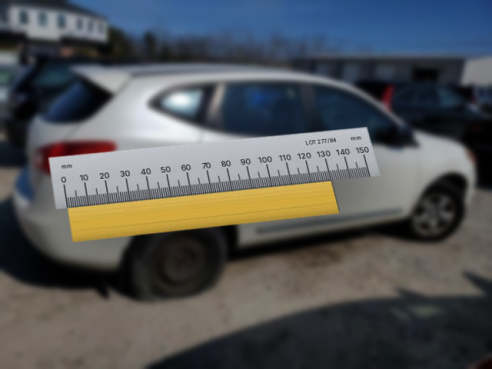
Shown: value=130 unit=mm
